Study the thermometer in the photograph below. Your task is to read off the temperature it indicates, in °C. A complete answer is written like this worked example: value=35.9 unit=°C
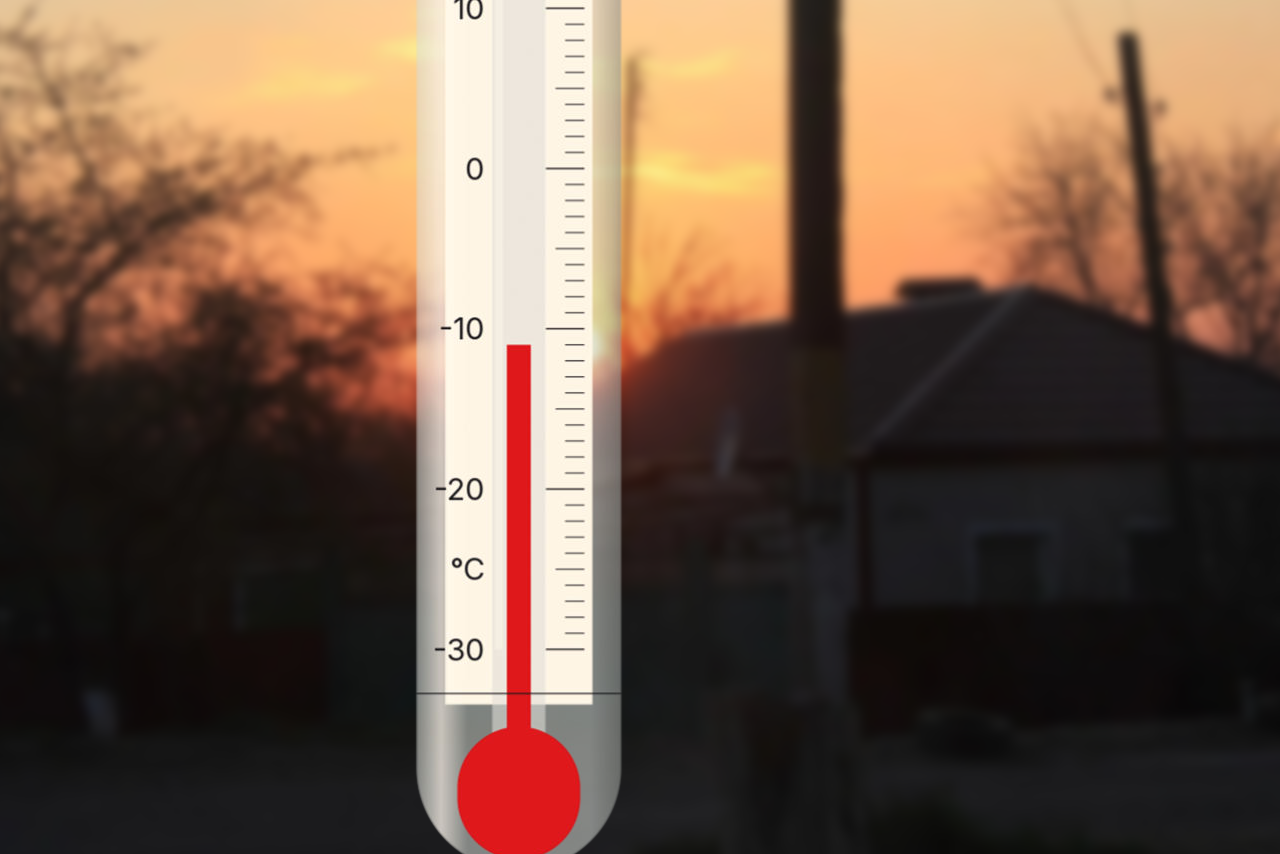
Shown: value=-11 unit=°C
